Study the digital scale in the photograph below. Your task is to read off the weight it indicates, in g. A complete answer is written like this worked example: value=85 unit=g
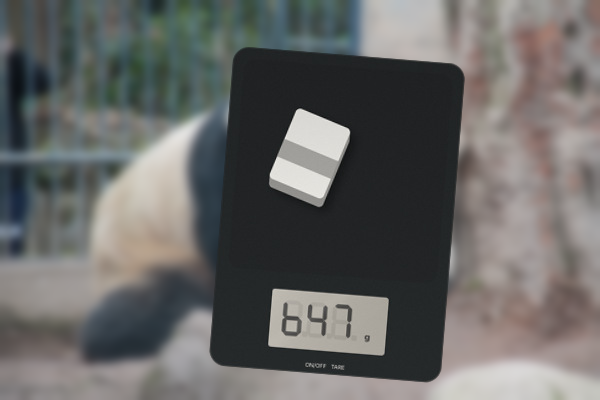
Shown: value=647 unit=g
